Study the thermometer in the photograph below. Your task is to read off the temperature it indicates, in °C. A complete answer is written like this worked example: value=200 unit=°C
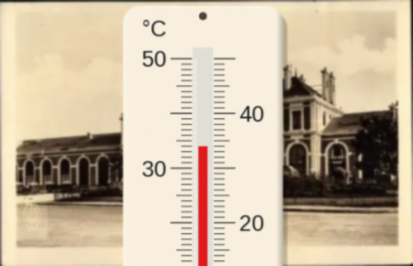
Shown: value=34 unit=°C
